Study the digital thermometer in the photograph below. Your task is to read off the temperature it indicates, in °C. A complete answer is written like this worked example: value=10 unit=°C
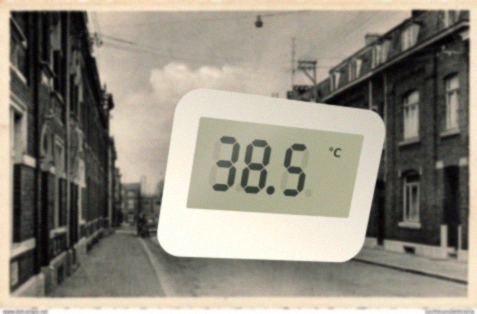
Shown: value=38.5 unit=°C
